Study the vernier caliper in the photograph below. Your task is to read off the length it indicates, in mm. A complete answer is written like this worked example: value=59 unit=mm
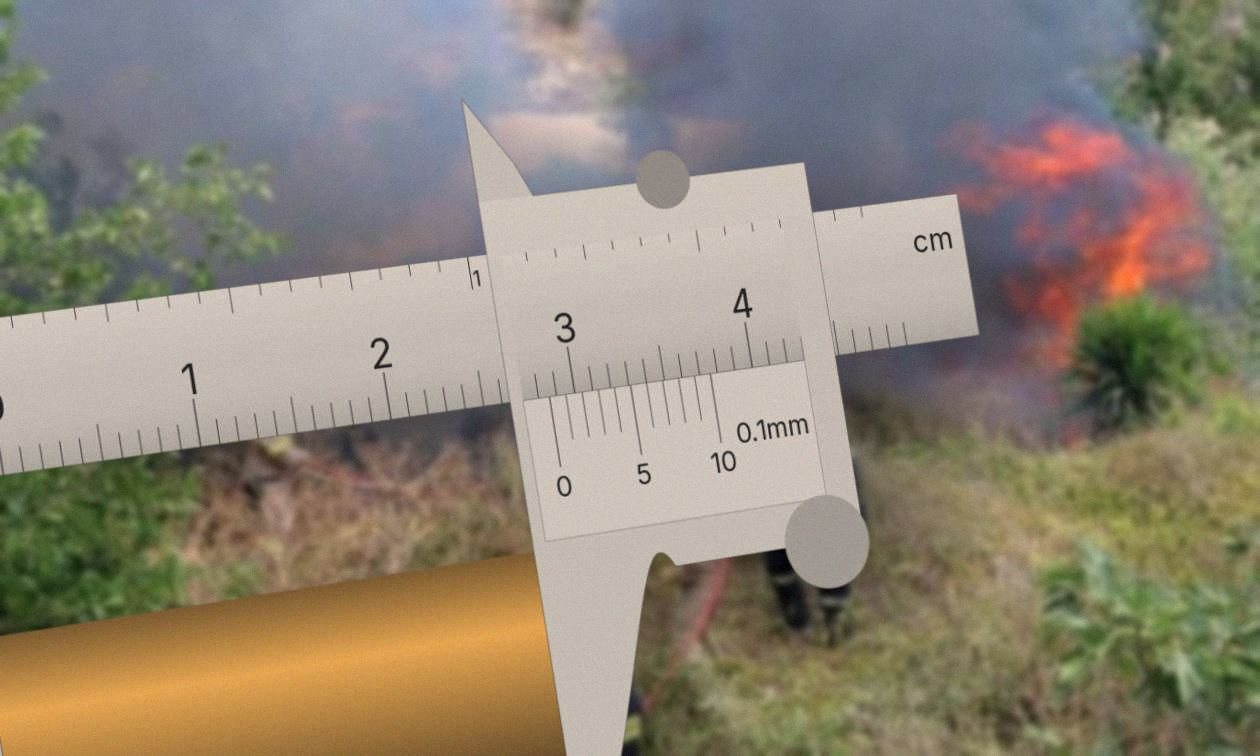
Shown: value=28.6 unit=mm
